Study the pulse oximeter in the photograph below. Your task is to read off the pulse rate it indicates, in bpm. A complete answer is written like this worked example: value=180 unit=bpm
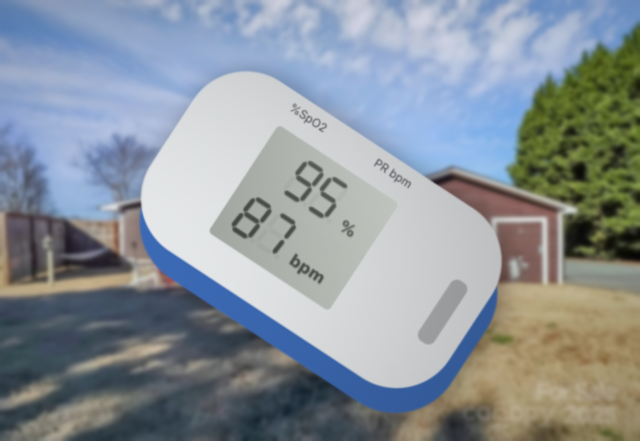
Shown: value=87 unit=bpm
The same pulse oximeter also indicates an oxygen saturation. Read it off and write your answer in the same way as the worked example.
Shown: value=95 unit=%
